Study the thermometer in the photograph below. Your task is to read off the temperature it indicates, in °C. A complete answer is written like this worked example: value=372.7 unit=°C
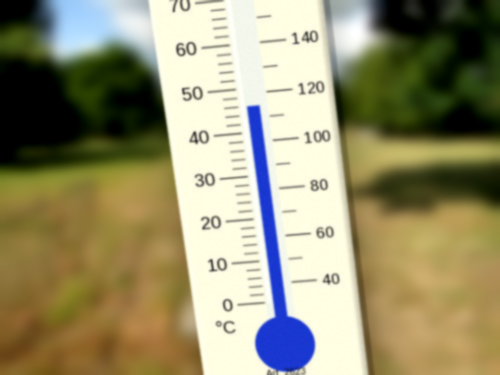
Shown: value=46 unit=°C
